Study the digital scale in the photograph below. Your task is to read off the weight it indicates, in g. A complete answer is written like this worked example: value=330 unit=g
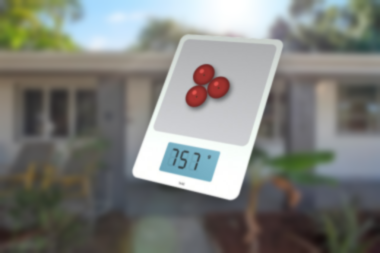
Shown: value=757 unit=g
